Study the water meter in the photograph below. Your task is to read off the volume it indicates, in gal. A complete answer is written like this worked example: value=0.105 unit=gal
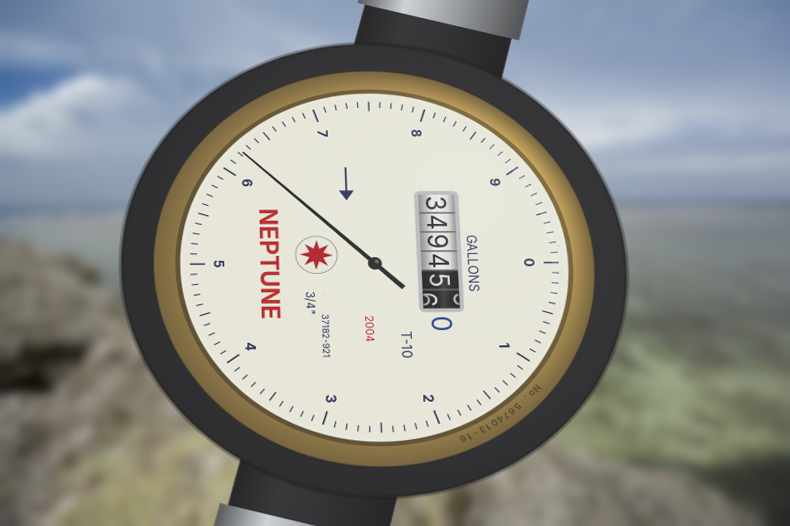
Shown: value=3494556.2 unit=gal
